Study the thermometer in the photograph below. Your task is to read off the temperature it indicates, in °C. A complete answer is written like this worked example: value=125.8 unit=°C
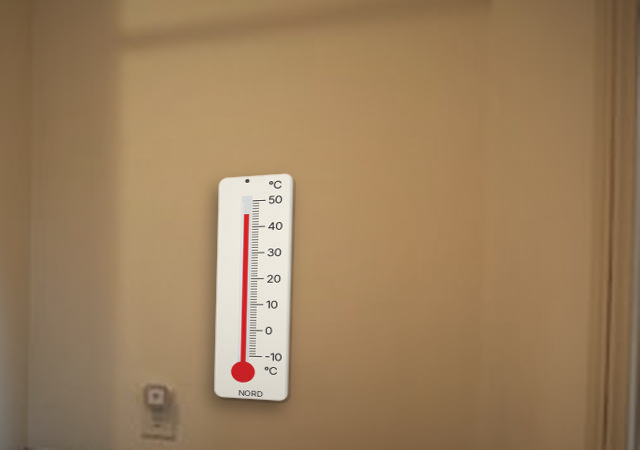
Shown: value=45 unit=°C
